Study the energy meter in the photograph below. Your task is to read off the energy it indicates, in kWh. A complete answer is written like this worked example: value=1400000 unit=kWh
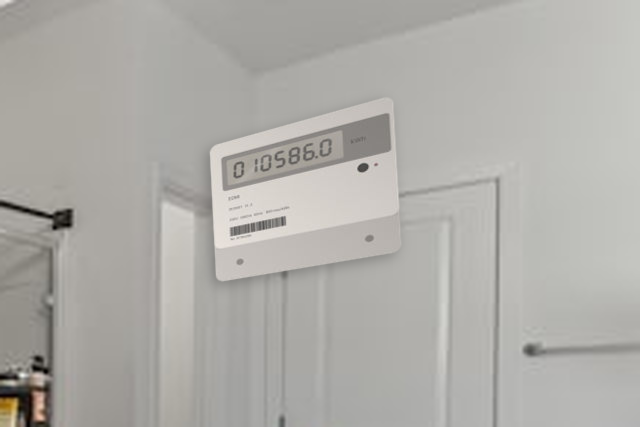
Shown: value=10586.0 unit=kWh
